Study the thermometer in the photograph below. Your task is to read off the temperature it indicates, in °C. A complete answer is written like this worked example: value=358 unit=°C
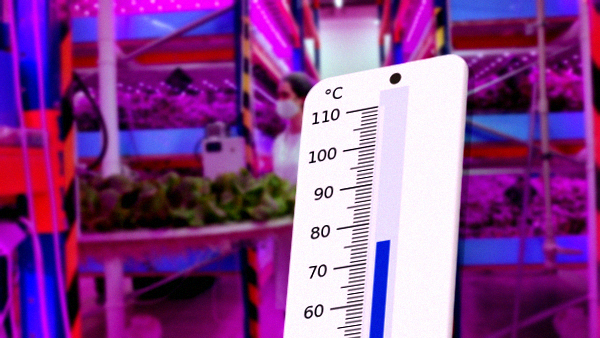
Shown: value=75 unit=°C
